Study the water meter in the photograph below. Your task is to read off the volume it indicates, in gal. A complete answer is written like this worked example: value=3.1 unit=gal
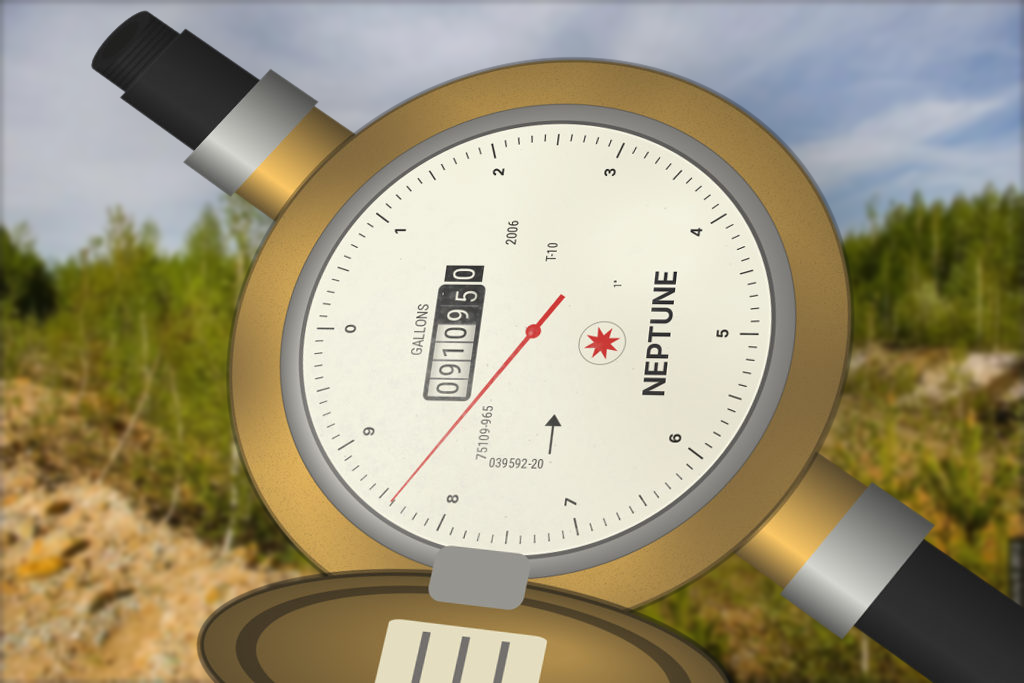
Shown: value=910948.4 unit=gal
